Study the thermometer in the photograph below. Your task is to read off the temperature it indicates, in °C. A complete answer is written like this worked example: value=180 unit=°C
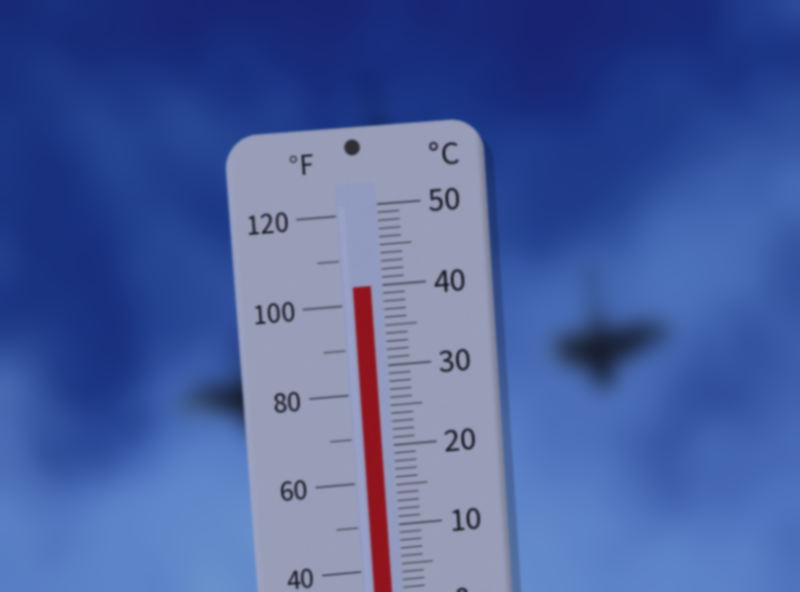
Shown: value=40 unit=°C
